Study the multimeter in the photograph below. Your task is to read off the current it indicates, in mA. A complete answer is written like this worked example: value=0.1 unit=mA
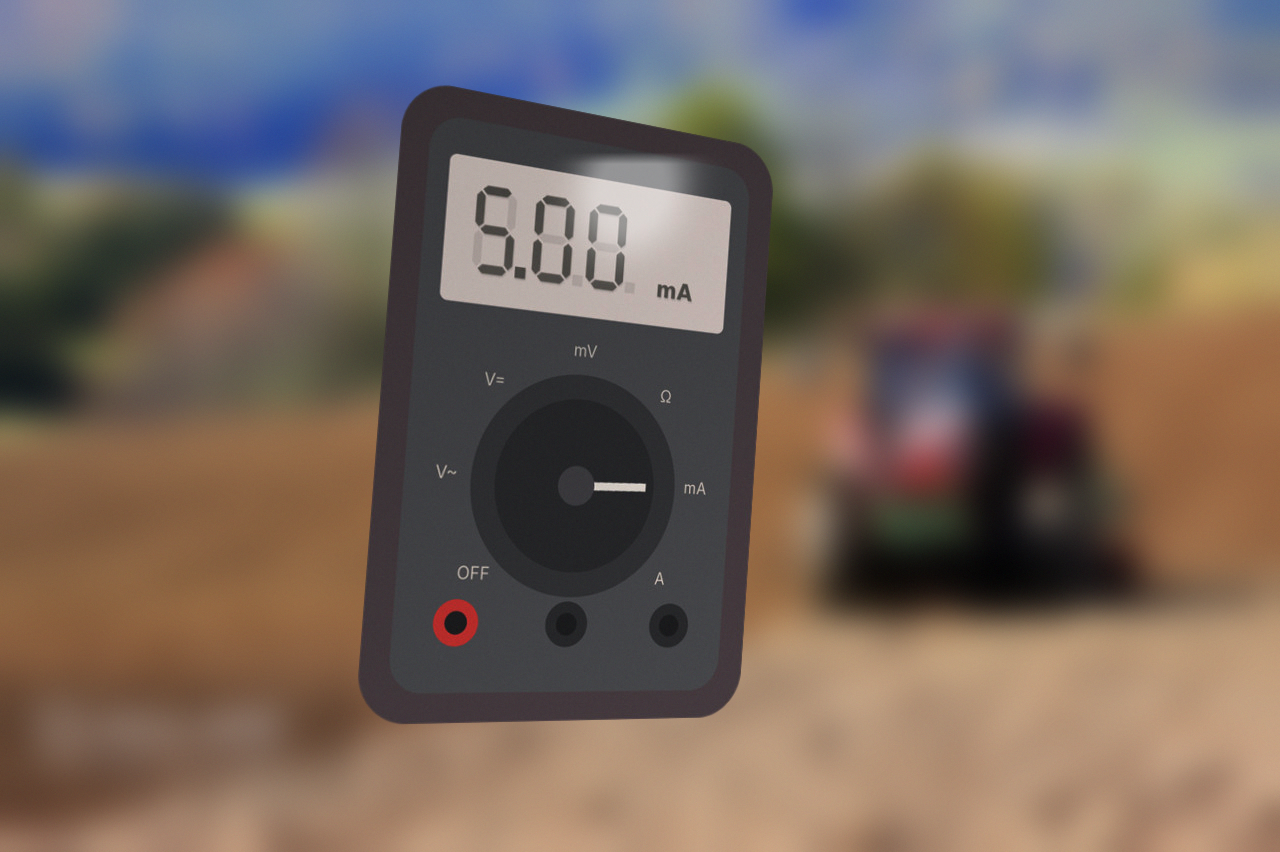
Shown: value=5.00 unit=mA
